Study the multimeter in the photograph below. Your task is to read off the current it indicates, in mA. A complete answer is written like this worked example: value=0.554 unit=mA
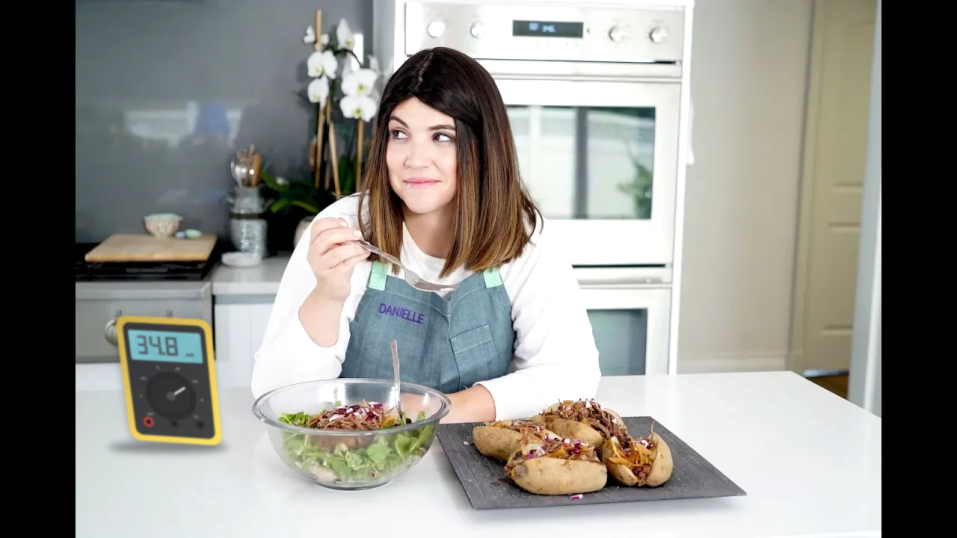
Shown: value=34.8 unit=mA
